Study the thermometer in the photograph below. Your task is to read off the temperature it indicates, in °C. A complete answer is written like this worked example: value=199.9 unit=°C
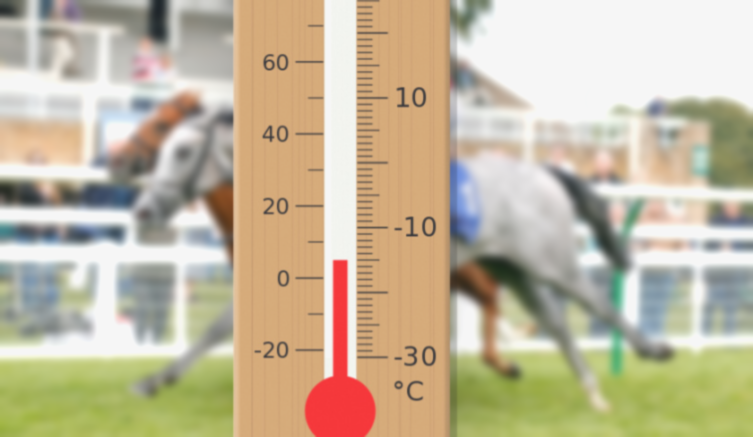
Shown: value=-15 unit=°C
